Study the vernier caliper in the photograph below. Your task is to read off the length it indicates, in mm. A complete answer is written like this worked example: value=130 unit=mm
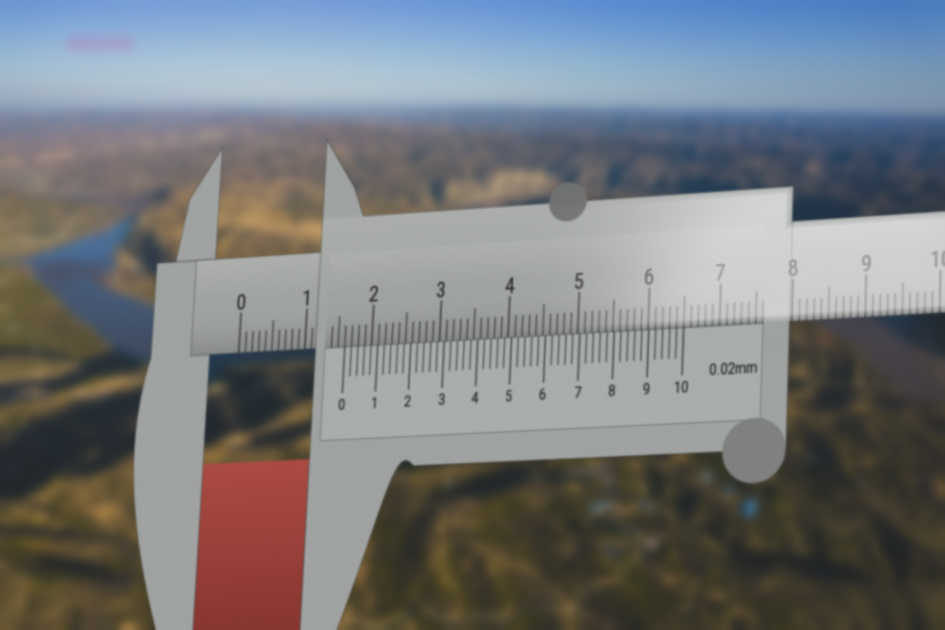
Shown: value=16.0 unit=mm
